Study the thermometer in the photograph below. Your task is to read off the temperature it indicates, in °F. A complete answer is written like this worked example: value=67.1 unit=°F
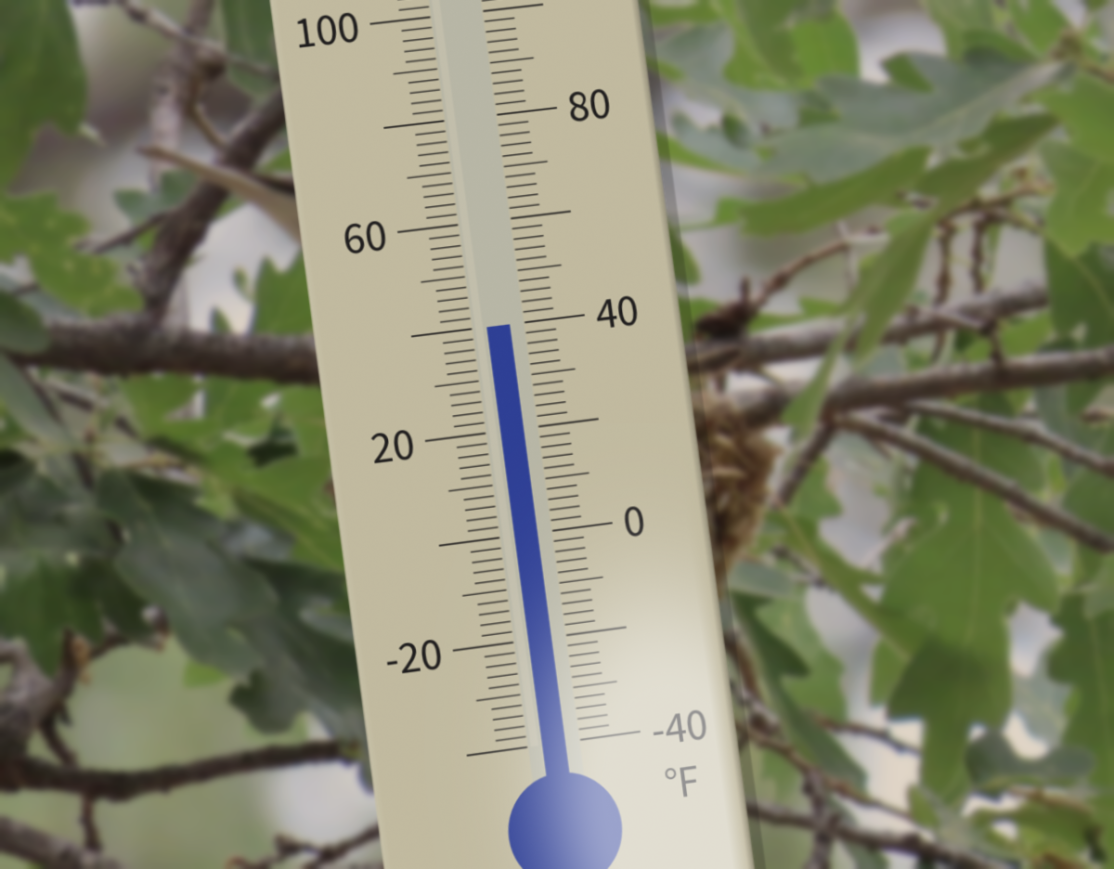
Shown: value=40 unit=°F
